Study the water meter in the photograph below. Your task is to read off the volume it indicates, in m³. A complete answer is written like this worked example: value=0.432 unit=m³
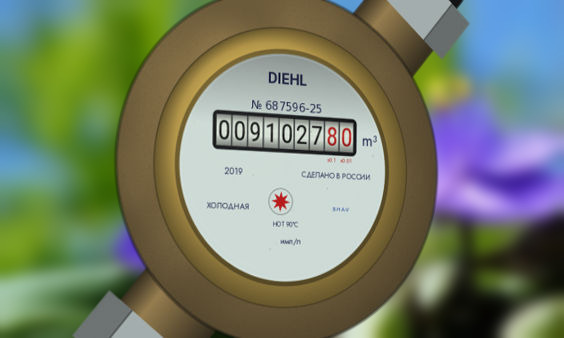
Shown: value=91027.80 unit=m³
